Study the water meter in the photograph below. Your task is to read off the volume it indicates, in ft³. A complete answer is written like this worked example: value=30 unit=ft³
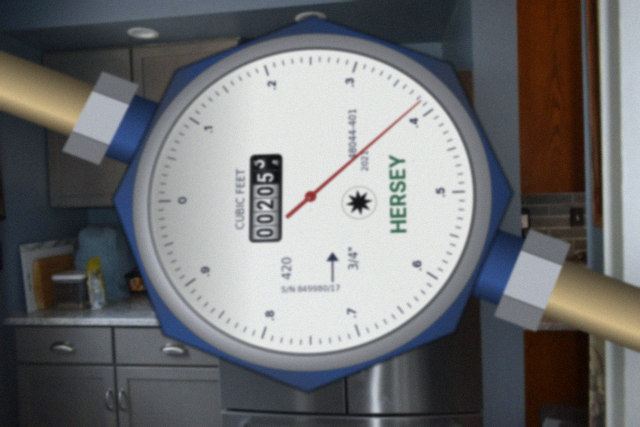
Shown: value=2053.38 unit=ft³
